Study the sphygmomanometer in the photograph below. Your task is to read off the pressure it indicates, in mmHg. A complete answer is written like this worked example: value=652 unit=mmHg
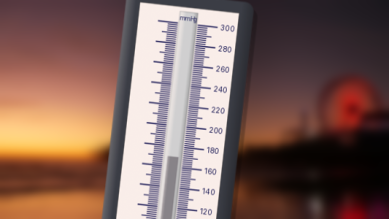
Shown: value=170 unit=mmHg
